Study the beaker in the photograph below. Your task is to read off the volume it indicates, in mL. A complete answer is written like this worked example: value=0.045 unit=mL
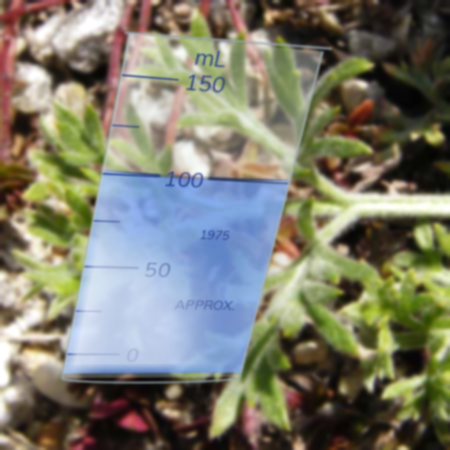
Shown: value=100 unit=mL
